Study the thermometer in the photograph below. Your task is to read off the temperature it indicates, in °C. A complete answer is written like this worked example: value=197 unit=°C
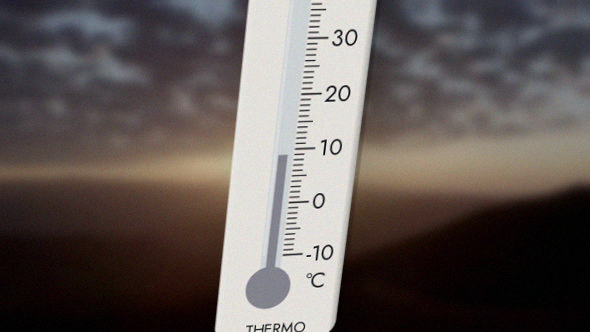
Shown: value=9 unit=°C
